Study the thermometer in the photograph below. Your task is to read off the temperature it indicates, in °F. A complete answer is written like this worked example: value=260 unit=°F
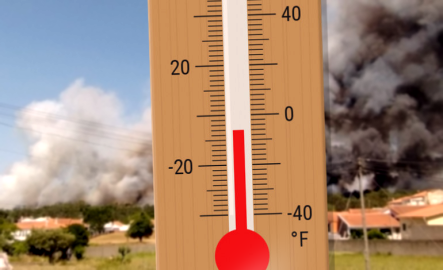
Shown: value=-6 unit=°F
